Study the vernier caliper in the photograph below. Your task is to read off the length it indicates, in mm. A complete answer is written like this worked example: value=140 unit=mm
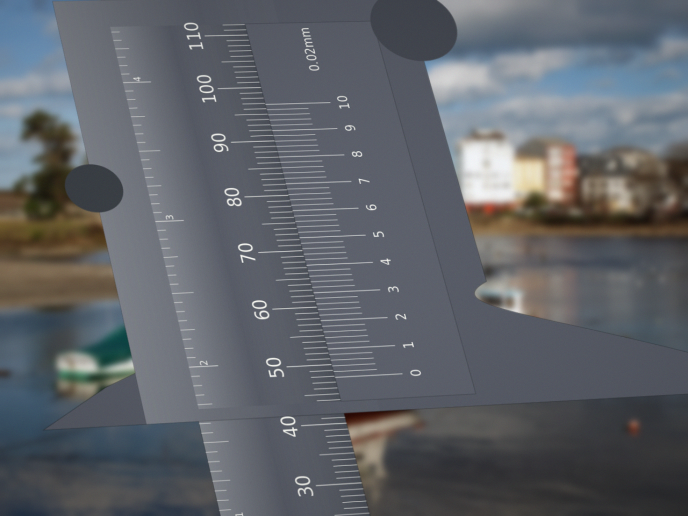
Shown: value=47.8 unit=mm
